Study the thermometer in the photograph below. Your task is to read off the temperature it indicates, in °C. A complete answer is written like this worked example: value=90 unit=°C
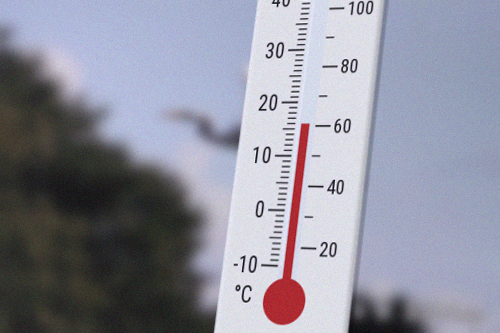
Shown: value=16 unit=°C
